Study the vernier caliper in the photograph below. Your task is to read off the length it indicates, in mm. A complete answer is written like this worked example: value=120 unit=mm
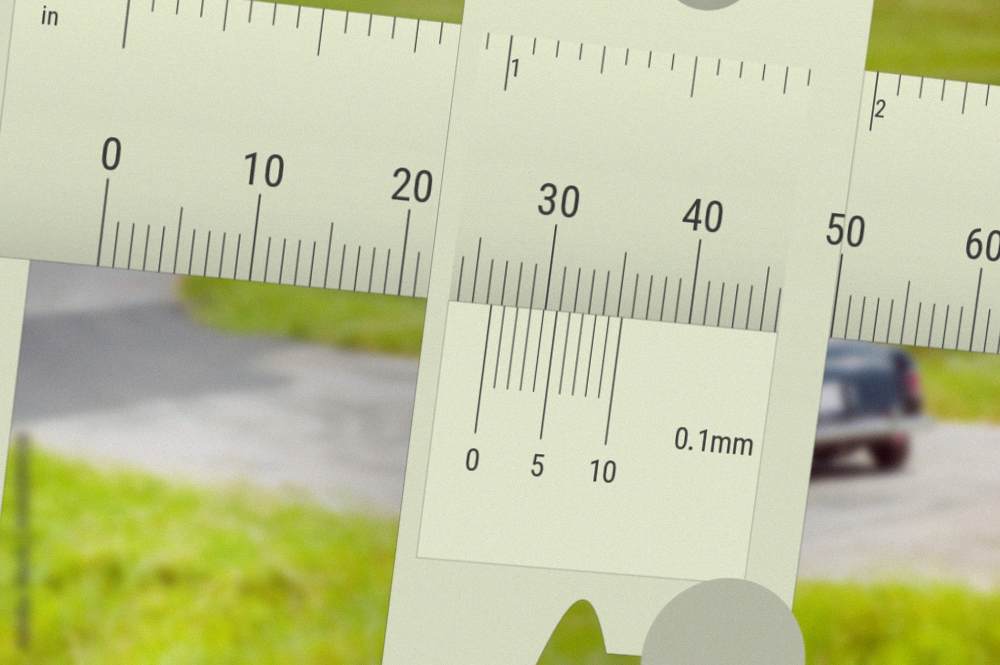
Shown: value=26.3 unit=mm
